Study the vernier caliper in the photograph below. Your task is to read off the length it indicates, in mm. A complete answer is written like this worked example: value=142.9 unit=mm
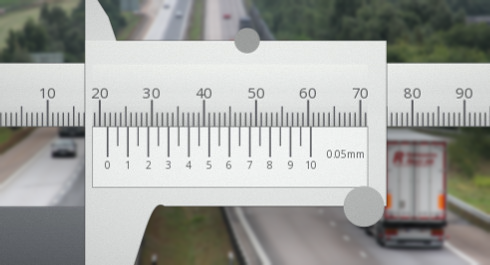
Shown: value=21.5 unit=mm
